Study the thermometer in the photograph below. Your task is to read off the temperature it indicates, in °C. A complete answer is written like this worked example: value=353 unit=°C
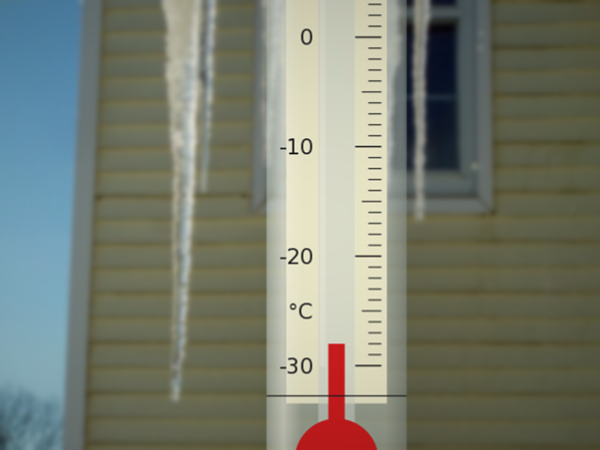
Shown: value=-28 unit=°C
